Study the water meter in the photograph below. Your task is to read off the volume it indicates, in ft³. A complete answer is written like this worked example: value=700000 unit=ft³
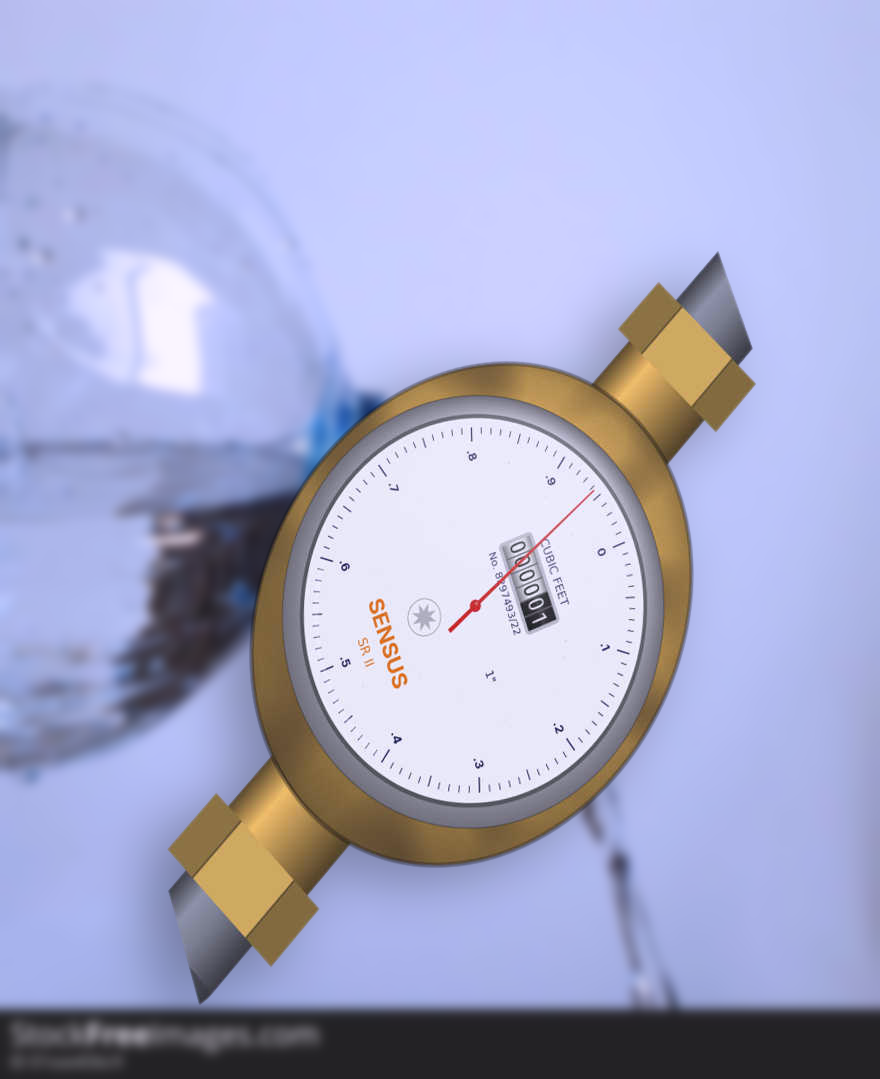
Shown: value=0.94 unit=ft³
